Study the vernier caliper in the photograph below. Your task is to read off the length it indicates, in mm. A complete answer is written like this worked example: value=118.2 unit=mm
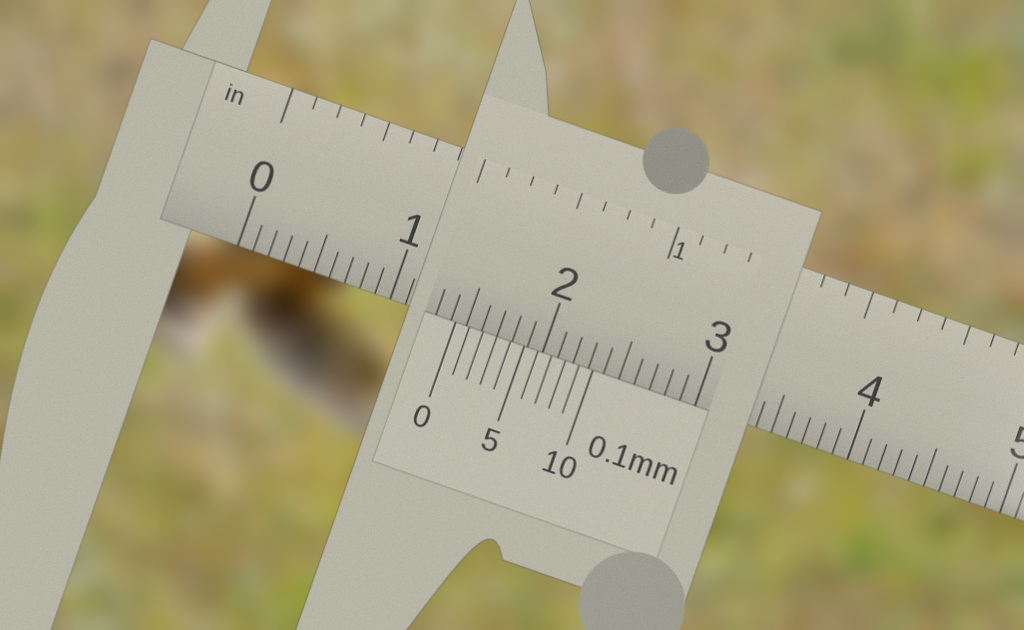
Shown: value=14.3 unit=mm
